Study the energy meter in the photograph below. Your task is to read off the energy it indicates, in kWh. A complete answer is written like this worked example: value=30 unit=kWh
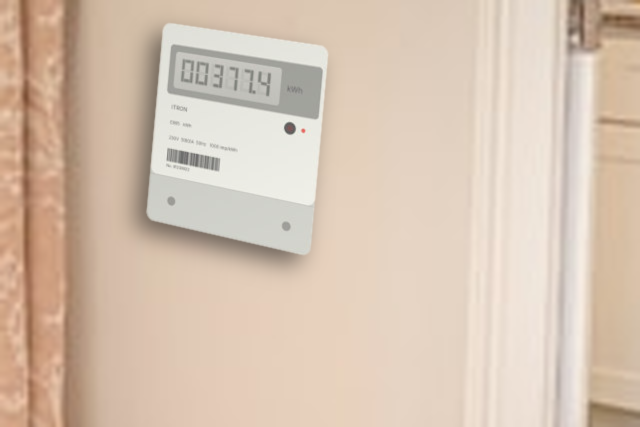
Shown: value=377.4 unit=kWh
